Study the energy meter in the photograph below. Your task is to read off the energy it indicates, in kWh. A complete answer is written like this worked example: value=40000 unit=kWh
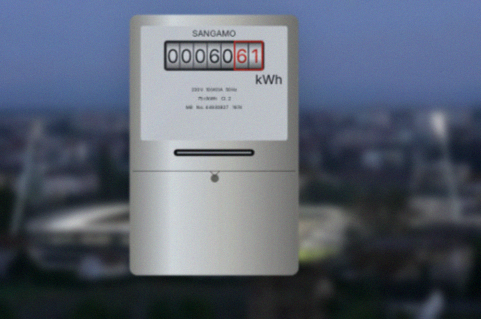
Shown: value=60.61 unit=kWh
